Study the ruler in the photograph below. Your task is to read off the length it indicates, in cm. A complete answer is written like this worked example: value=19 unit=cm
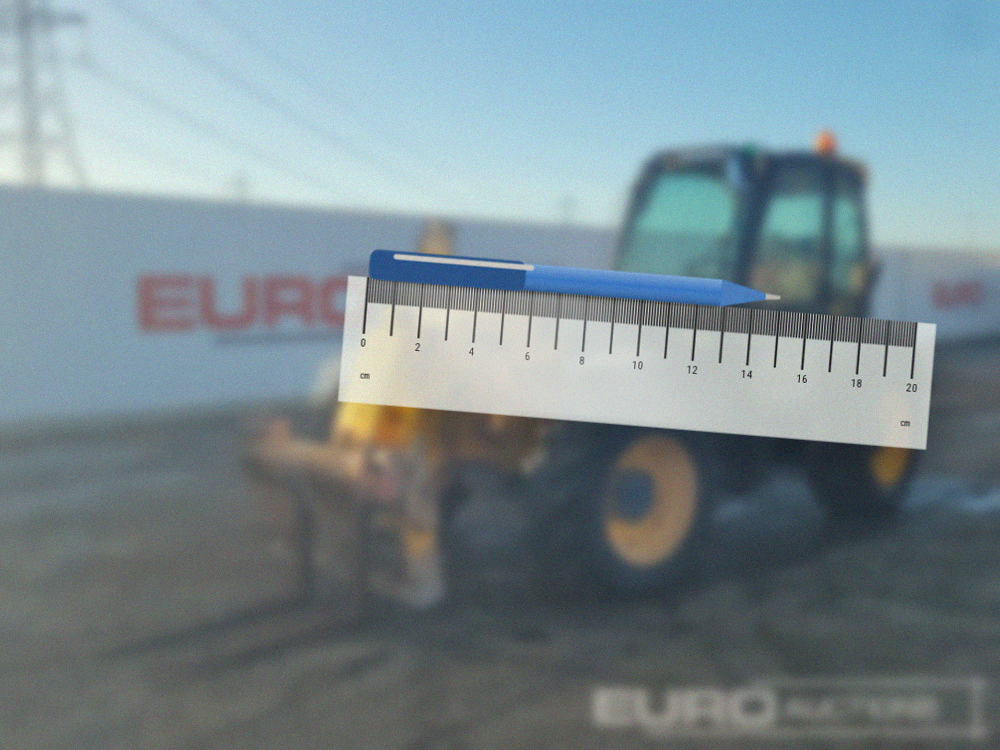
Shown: value=15 unit=cm
